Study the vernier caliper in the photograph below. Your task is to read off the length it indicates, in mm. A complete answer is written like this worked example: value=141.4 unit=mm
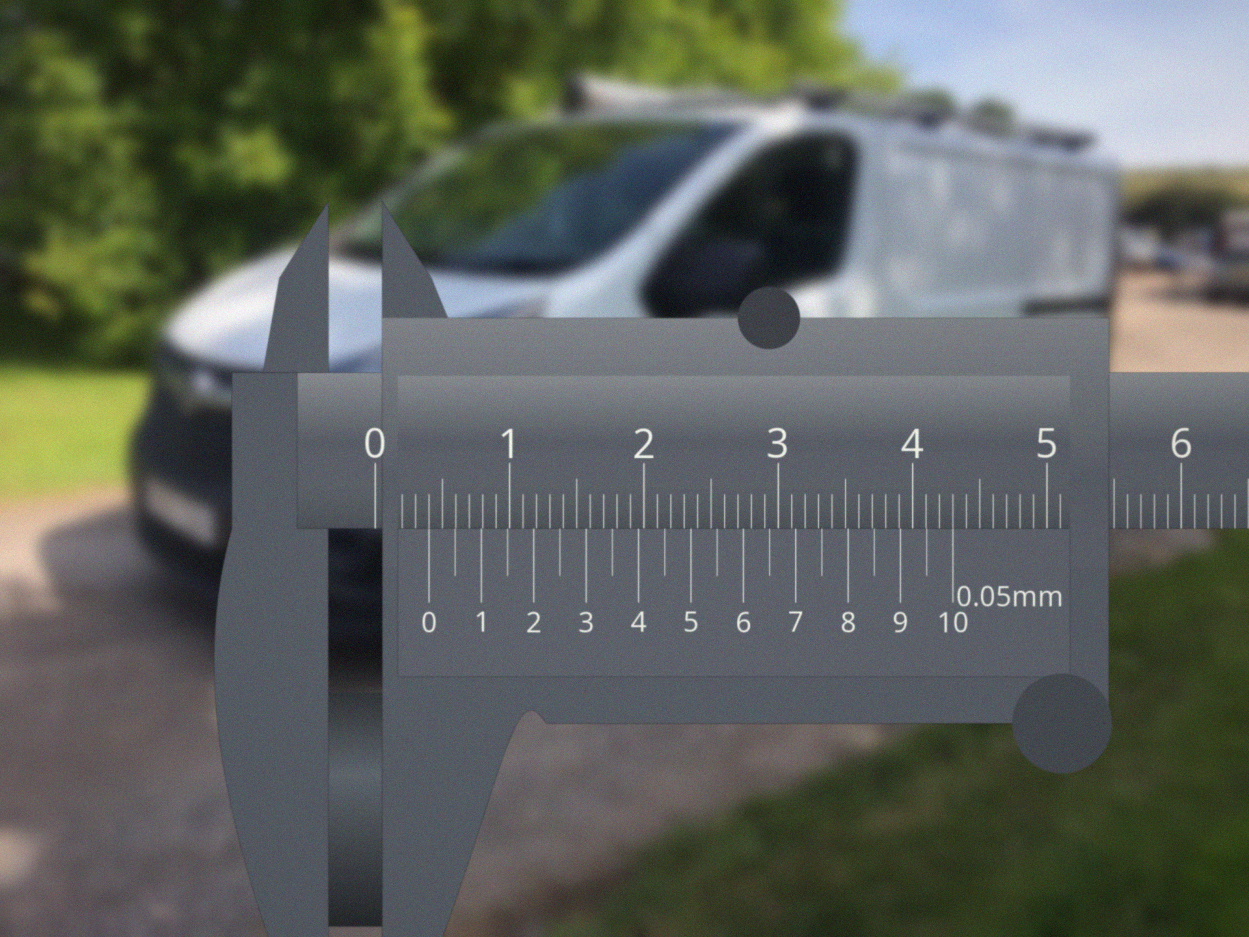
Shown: value=4.0 unit=mm
